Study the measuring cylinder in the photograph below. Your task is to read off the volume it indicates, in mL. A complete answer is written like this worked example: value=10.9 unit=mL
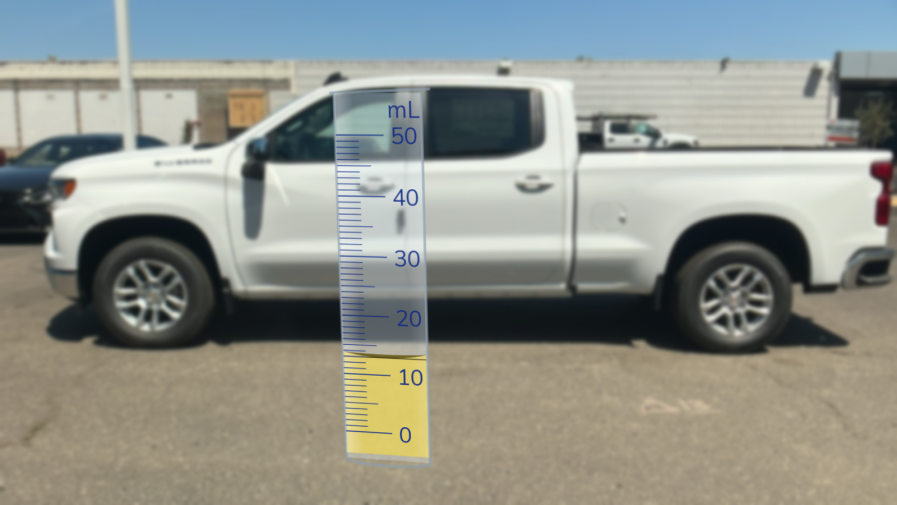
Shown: value=13 unit=mL
